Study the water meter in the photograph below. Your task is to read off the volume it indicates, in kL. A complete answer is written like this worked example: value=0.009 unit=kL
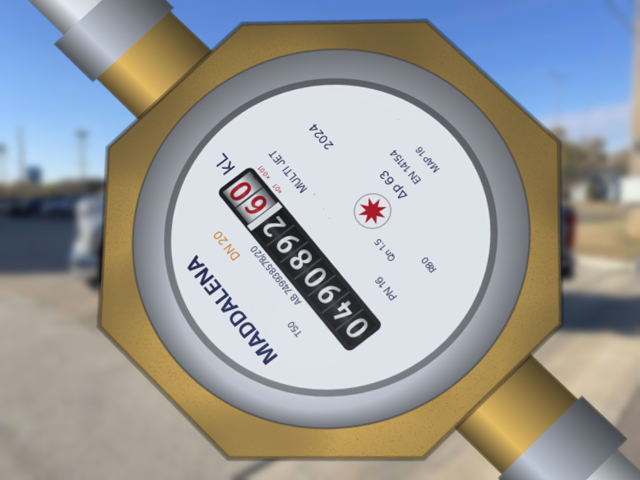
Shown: value=490892.60 unit=kL
